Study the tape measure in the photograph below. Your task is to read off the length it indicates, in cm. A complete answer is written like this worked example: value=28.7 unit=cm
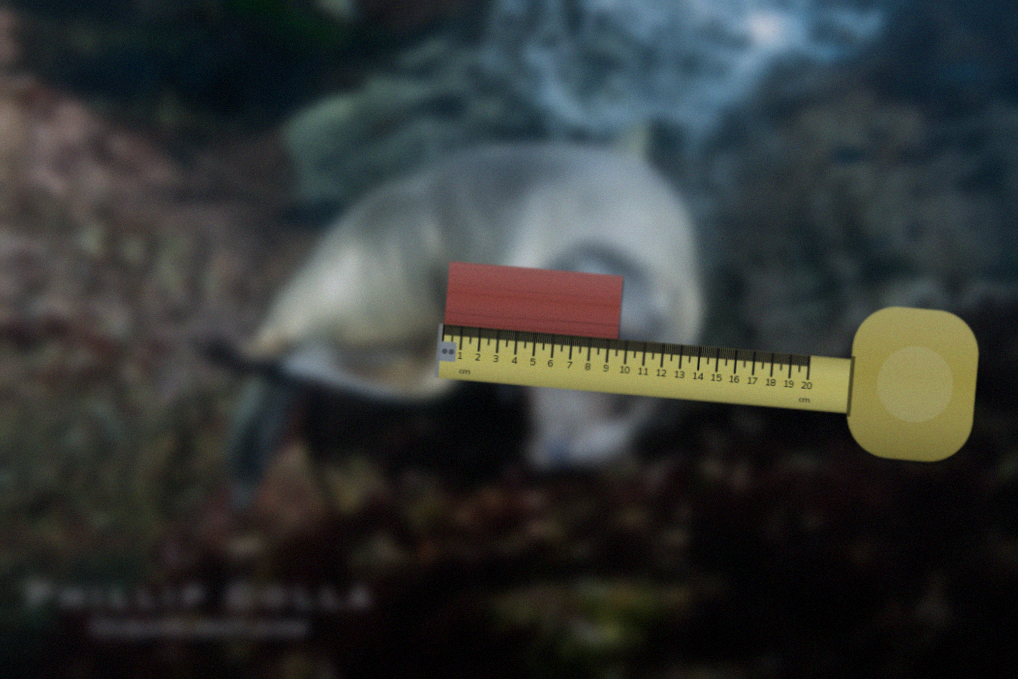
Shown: value=9.5 unit=cm
